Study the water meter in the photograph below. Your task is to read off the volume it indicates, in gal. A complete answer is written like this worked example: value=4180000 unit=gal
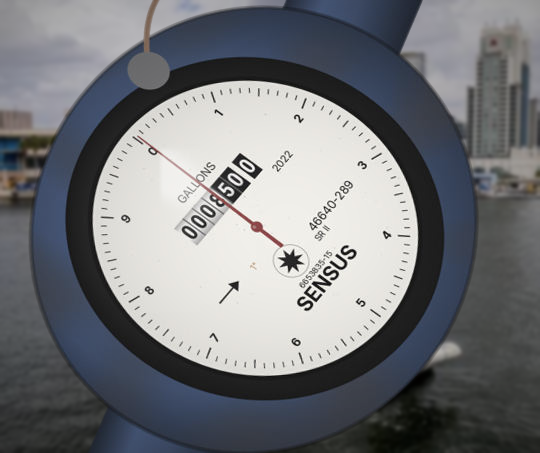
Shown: value=8500.0 unit=gal
